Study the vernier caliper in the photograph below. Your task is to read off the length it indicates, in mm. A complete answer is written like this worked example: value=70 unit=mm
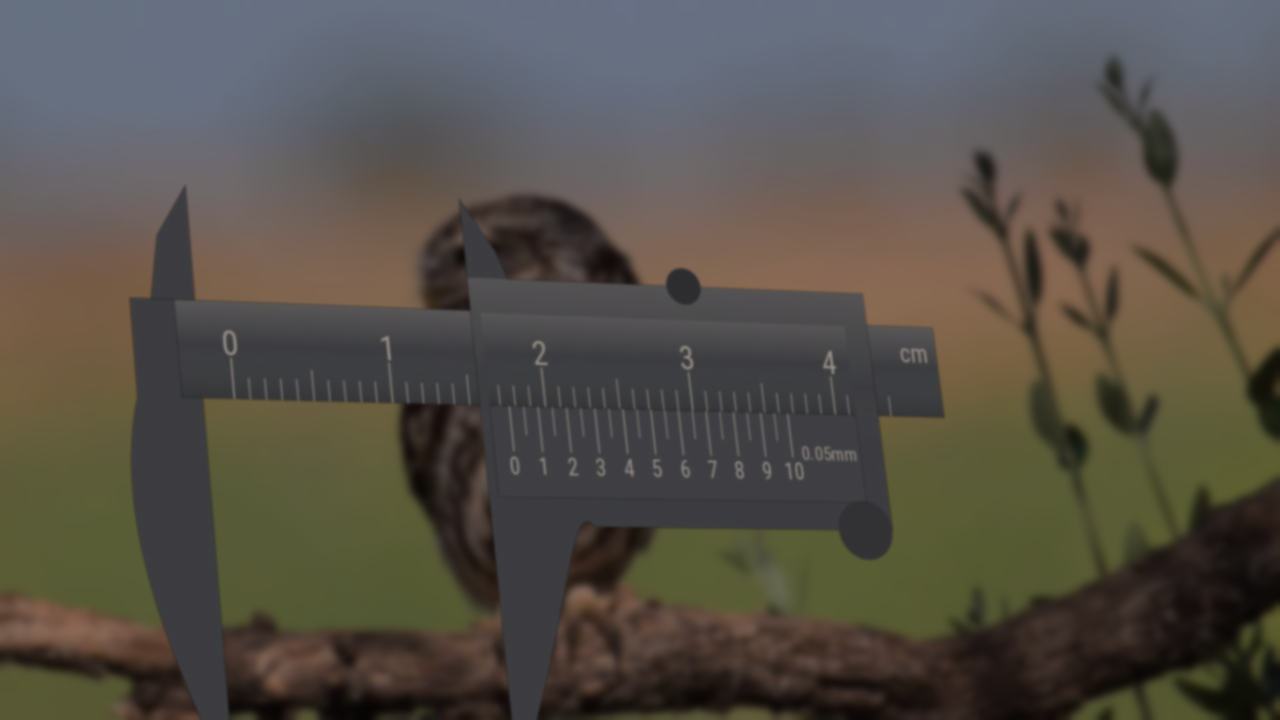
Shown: value=17.6 unit=mm
